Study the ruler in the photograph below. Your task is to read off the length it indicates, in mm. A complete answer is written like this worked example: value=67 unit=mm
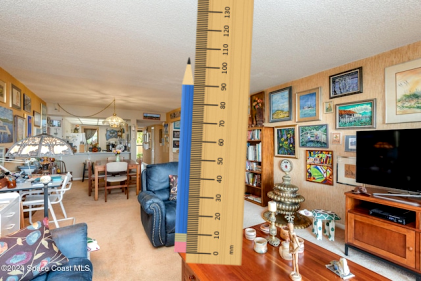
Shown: value=105 unit=mm
